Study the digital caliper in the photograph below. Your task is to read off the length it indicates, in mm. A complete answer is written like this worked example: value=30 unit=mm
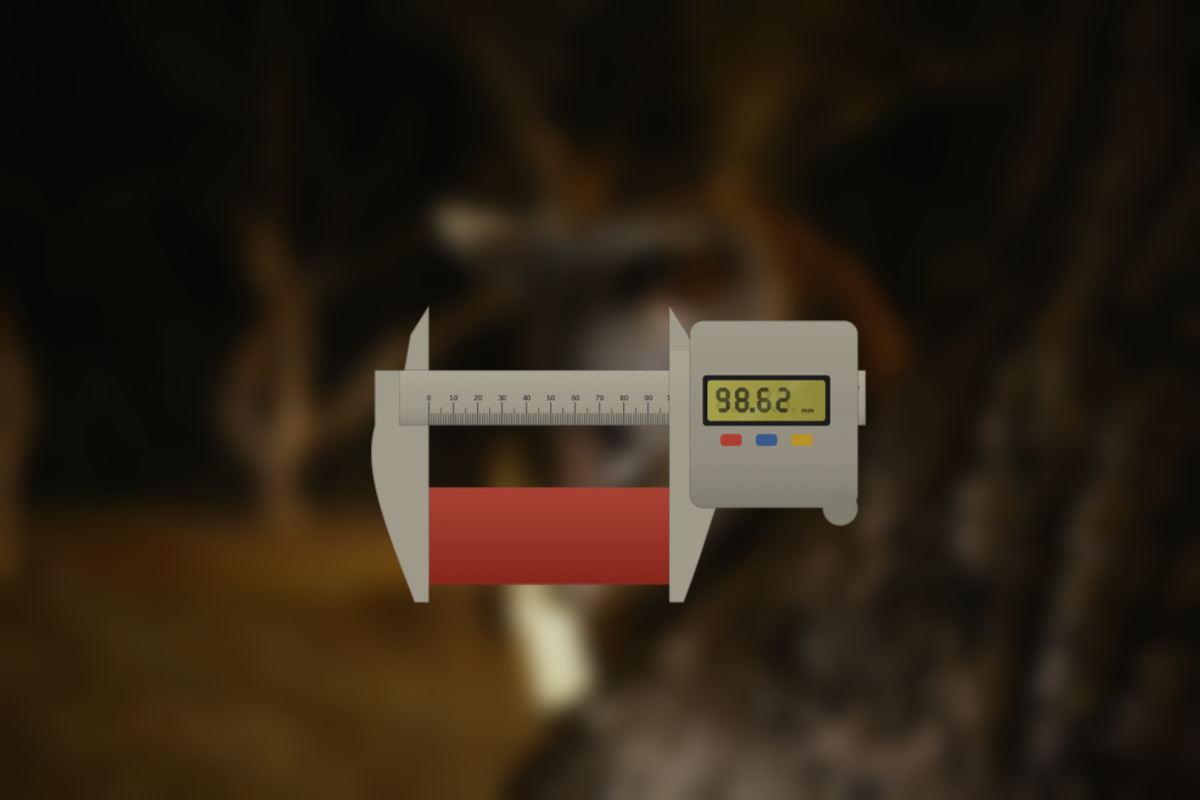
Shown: value=98.62 unit=mm
